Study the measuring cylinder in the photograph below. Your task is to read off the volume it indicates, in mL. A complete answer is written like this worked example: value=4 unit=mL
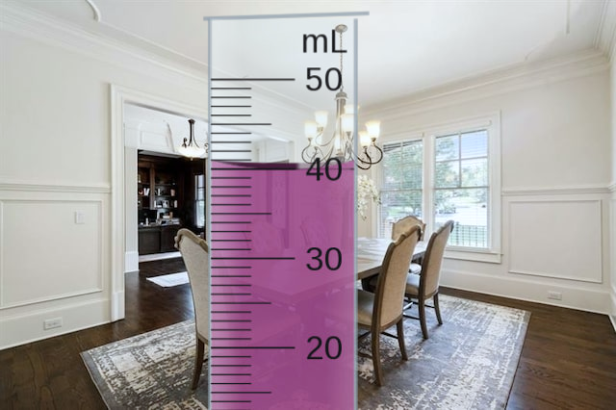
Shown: value=40 unit=mL
